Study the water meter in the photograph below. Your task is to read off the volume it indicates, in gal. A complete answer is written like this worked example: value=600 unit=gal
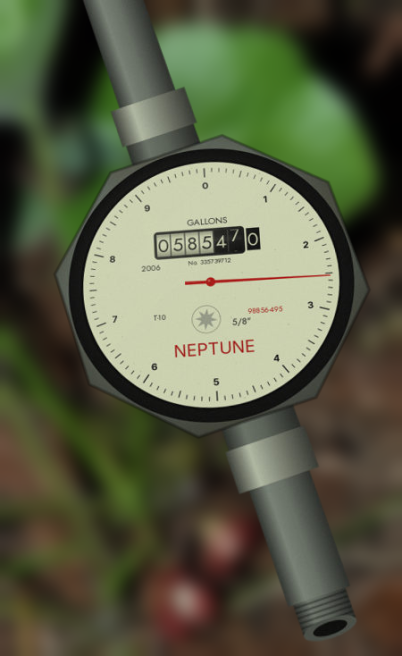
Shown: value=585472.5 unit=gal
